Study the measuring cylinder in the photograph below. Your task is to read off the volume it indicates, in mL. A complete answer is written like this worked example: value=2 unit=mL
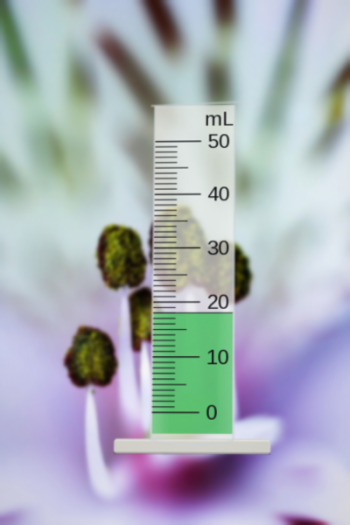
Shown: value=18 unit=mL
